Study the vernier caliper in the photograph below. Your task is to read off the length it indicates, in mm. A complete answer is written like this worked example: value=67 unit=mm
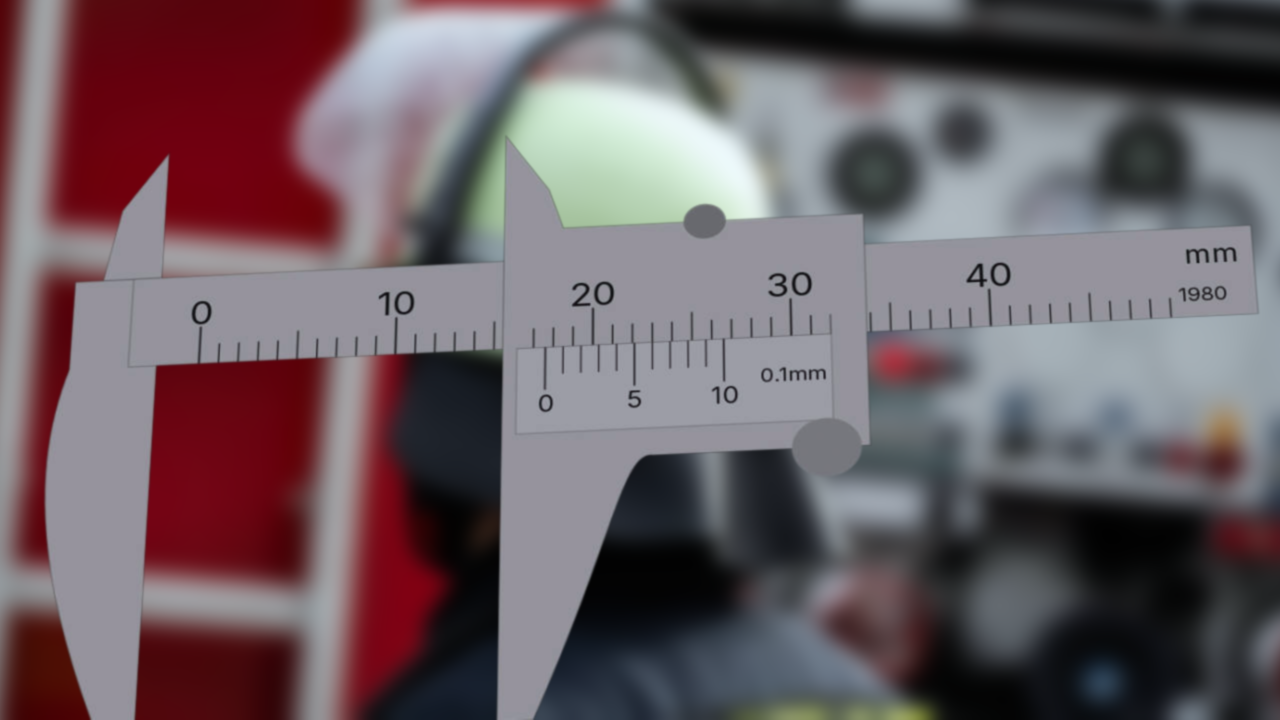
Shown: value=17.6 unit=mm
